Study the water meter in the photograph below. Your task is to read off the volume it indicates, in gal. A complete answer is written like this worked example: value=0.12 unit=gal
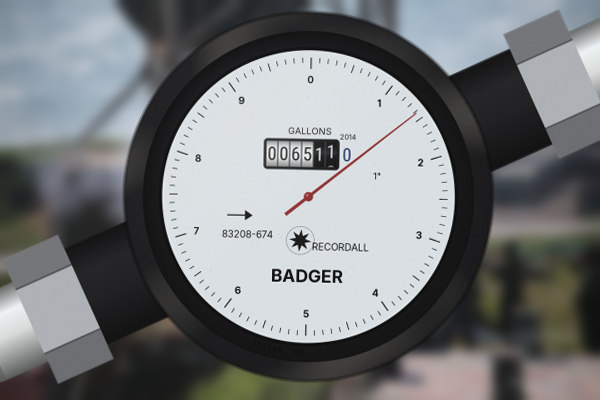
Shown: value=65111.4 unit=gal
